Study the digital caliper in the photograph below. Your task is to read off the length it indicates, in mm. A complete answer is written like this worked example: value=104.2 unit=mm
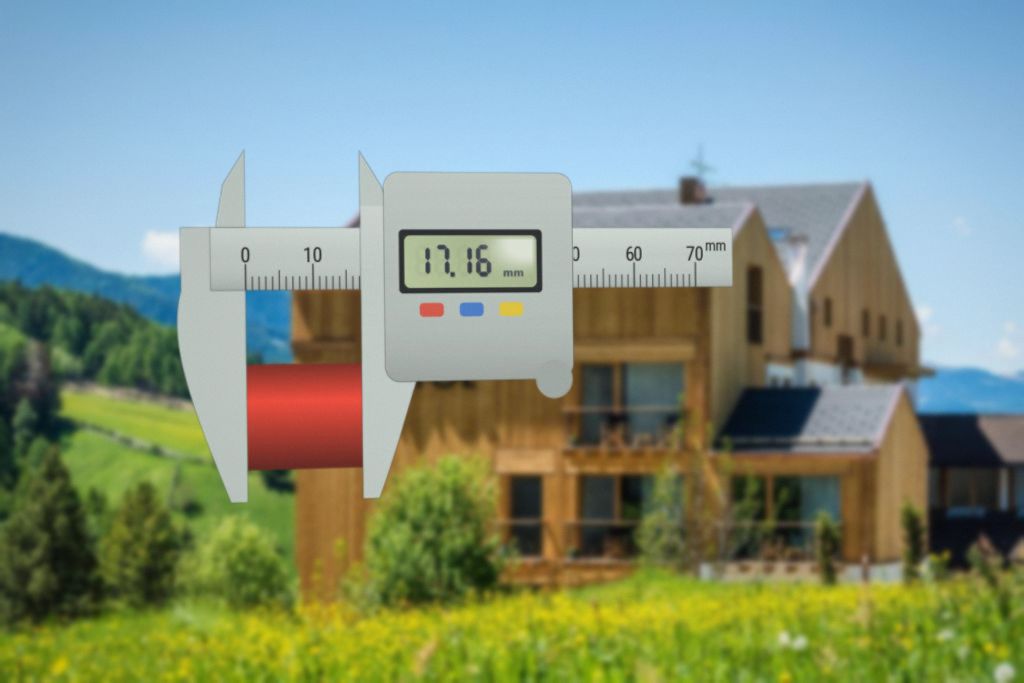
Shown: value=17.16 unit=mm
